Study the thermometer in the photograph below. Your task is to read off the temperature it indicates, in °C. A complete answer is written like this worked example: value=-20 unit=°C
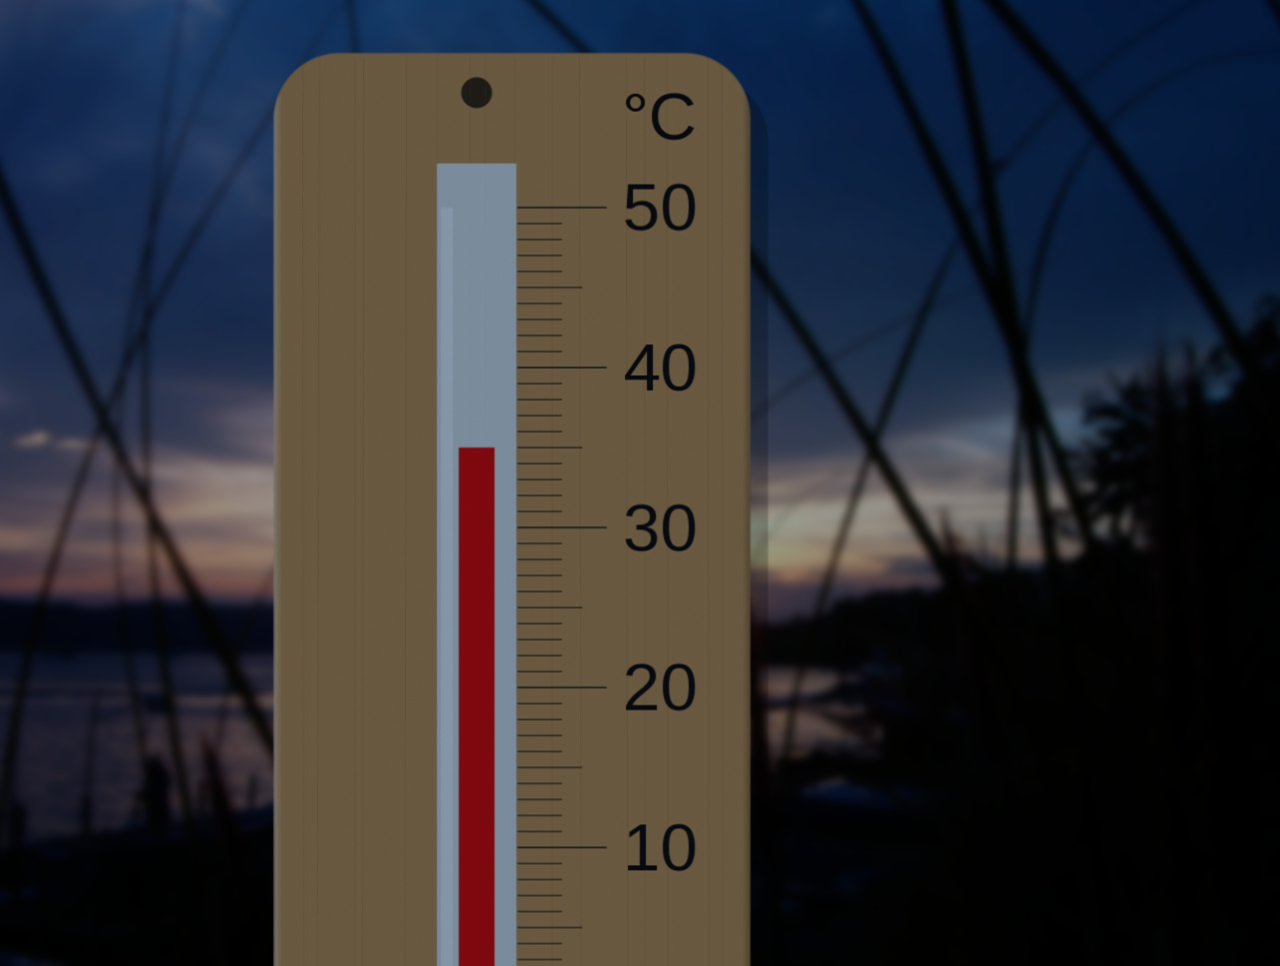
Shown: value=35 unit=°C
